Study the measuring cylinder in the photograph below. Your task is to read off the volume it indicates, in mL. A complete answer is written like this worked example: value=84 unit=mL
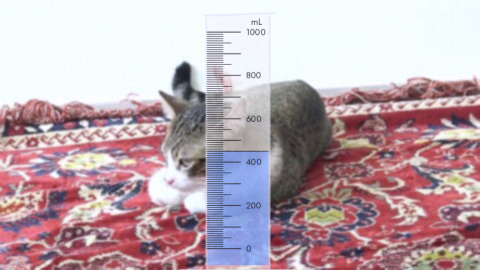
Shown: value=450 unit=mL
